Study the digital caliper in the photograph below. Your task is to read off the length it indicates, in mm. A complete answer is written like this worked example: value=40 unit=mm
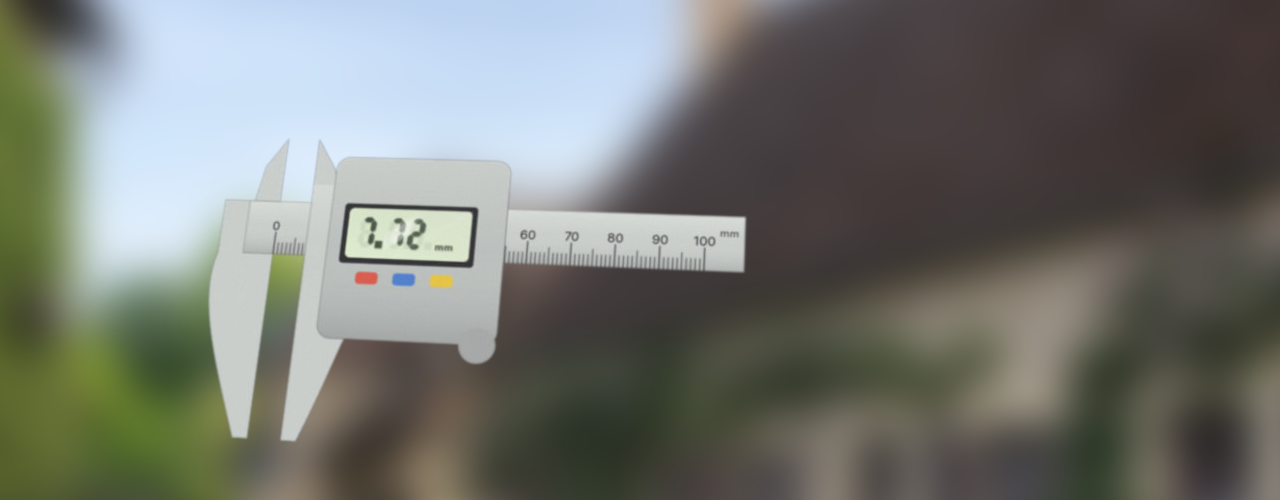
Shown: value=7.72 unit=mm
